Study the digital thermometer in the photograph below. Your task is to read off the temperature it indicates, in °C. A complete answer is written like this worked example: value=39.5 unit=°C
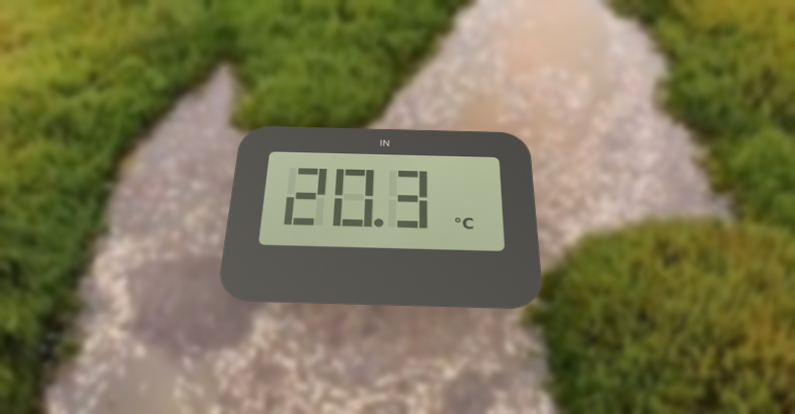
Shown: value=20.3 unit=°C
